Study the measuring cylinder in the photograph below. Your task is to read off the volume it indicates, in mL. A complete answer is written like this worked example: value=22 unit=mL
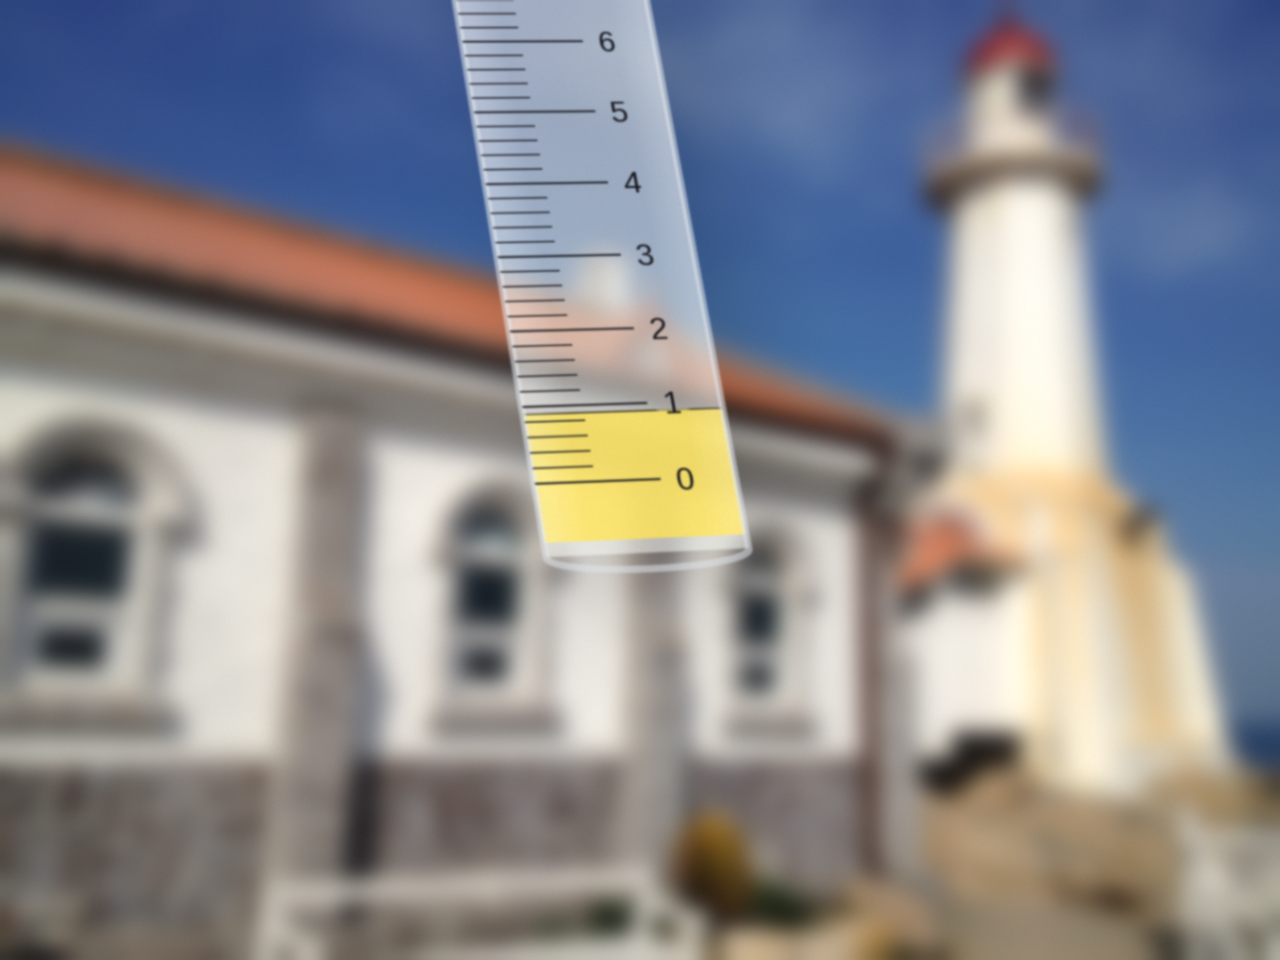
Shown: value=0.9 unit=mL
